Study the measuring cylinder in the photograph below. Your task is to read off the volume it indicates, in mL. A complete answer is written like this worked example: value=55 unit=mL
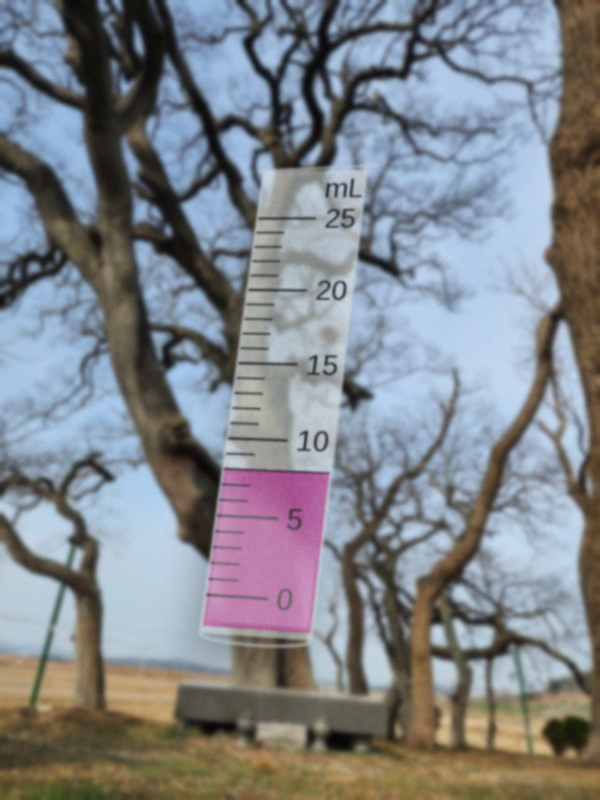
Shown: value=8 unit=mL
